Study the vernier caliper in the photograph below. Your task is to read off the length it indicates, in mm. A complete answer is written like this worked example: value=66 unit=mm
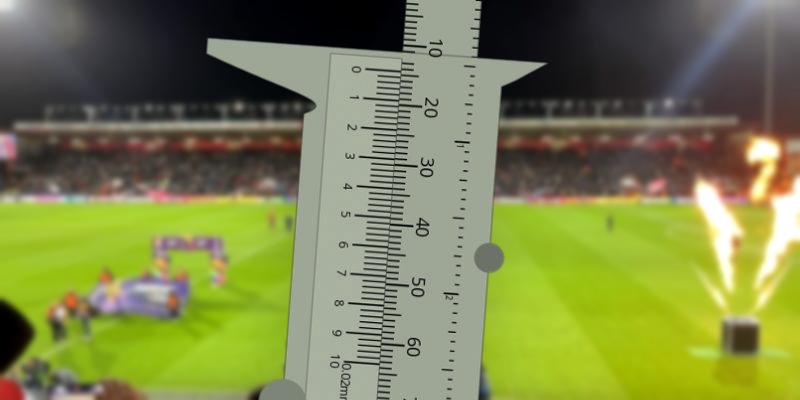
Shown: value=14.4 unit=mm
